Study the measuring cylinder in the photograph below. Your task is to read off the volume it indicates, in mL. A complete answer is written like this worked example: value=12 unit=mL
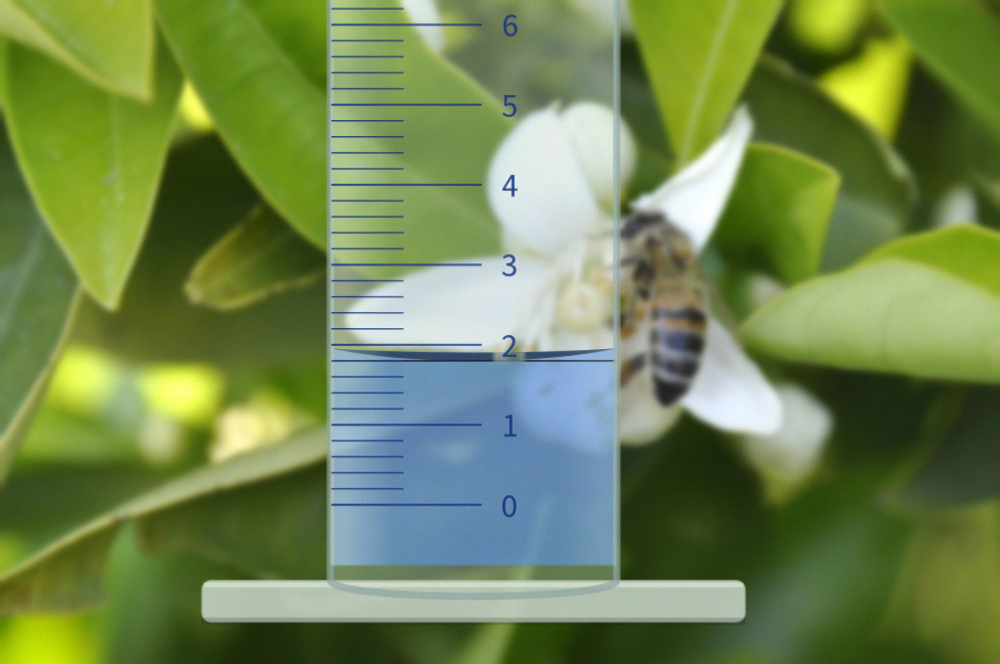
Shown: value=1.8 unit=mL
